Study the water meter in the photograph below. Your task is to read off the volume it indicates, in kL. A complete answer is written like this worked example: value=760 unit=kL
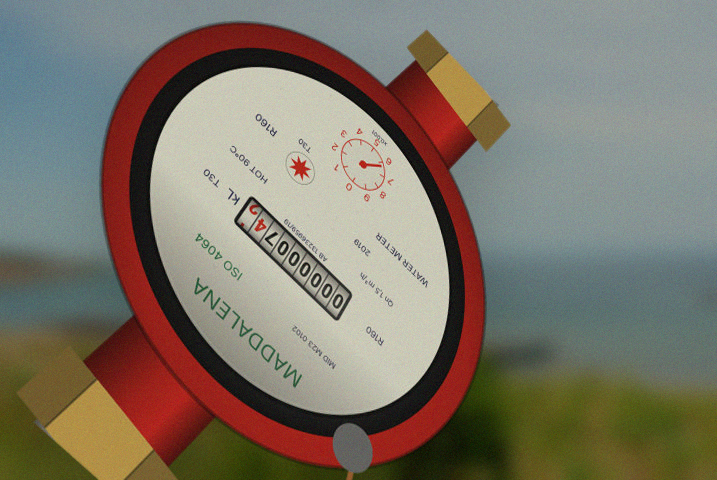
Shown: value=7.416 unit=kL
